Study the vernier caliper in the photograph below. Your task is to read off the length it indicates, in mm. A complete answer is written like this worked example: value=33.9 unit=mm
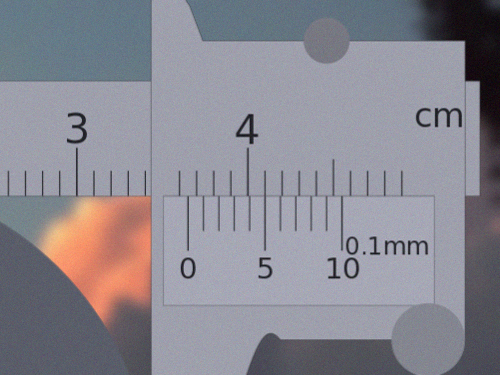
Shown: value=36.5 unit=mm
